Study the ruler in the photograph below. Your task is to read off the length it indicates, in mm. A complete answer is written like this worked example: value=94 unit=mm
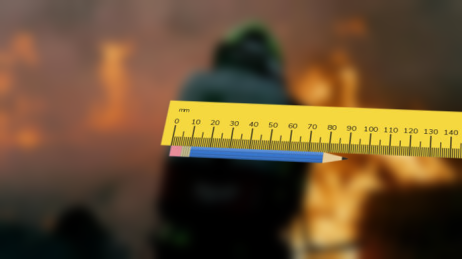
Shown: value=90 unit=mm
